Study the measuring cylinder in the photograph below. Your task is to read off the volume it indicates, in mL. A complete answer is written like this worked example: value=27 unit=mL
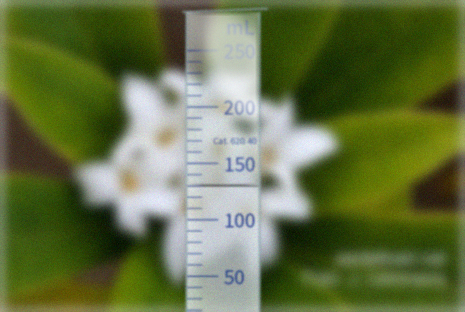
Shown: value=130 unit=mL
